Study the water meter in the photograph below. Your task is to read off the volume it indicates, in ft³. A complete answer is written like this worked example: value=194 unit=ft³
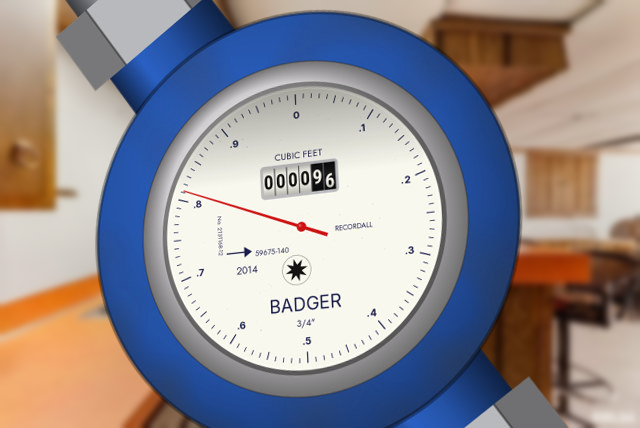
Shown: value=95.81 unit=ft³
